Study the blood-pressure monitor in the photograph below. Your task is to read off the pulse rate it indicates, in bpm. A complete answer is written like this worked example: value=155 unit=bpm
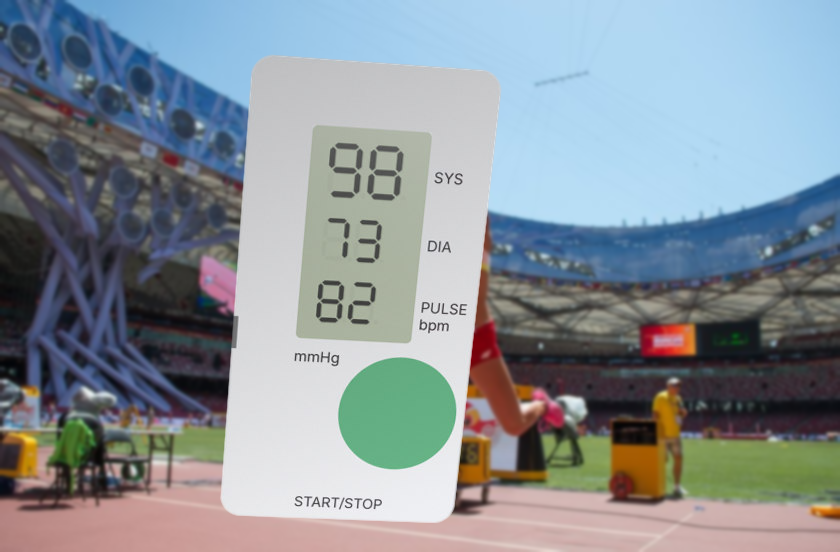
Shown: value=82 unit=bpm
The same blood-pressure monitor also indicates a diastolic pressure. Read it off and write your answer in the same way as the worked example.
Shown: value=73 unit=mmHg
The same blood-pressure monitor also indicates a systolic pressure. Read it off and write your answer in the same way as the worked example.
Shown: value=98 unit=mmHg
